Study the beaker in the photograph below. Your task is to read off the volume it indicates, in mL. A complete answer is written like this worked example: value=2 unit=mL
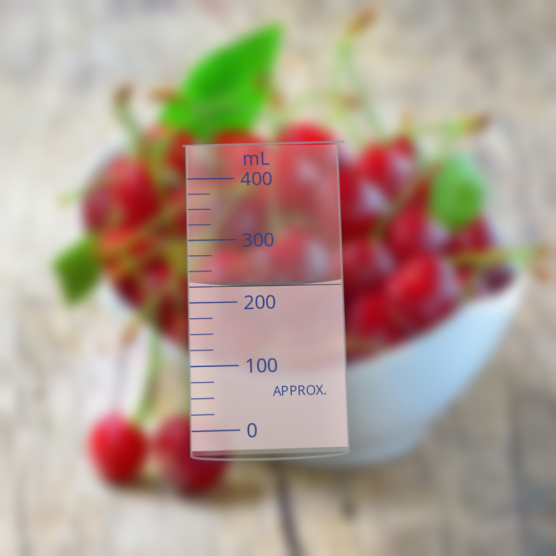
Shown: value=225 unit=mL
